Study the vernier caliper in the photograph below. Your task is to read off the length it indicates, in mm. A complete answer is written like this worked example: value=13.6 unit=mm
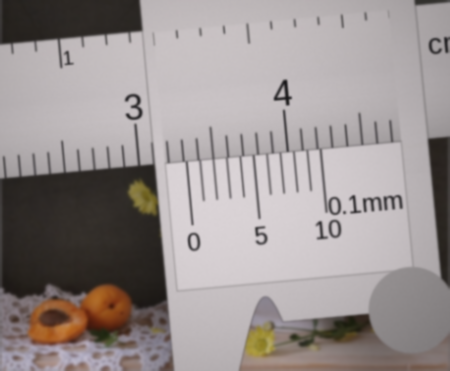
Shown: value=33.2 unit=mm
